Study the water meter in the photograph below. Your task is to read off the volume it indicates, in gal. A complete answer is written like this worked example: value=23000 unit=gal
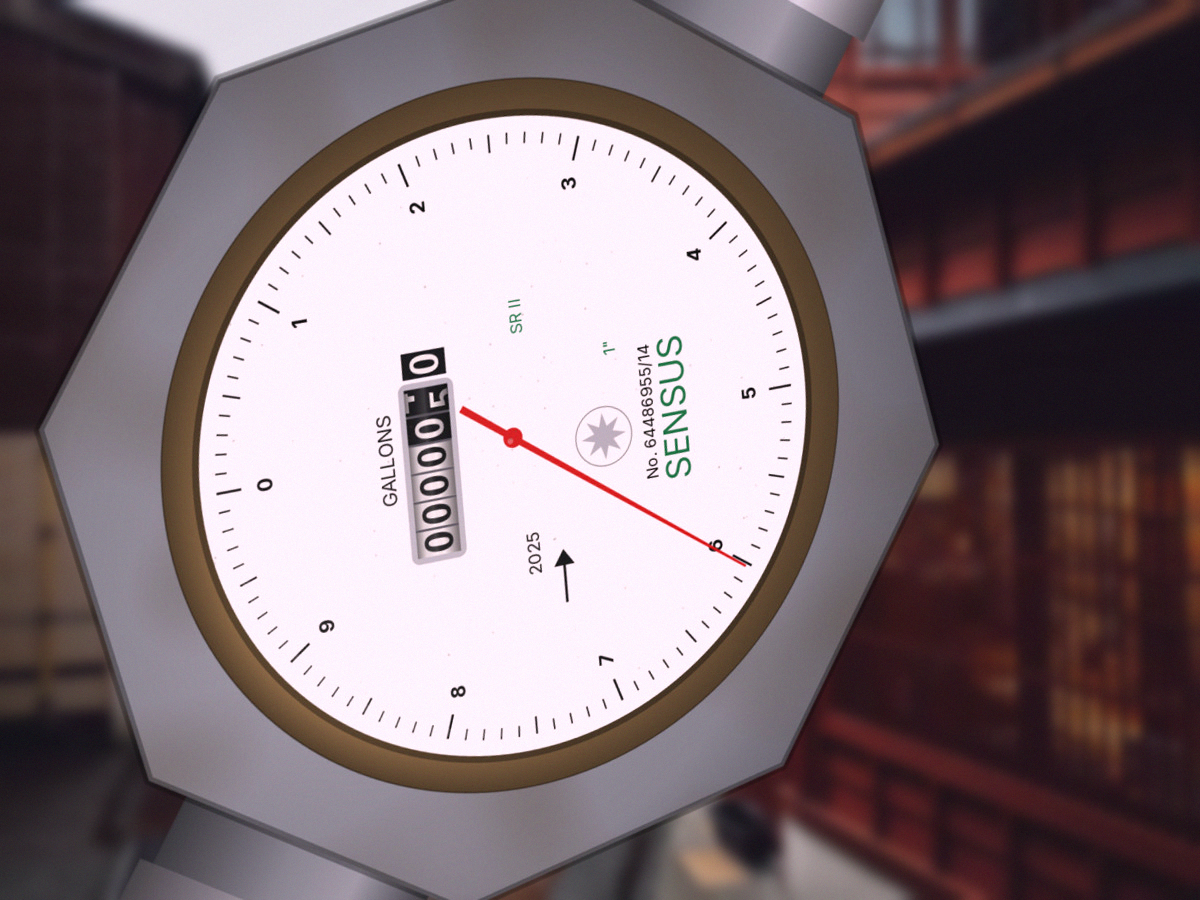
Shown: value=46.0 unit=gal
